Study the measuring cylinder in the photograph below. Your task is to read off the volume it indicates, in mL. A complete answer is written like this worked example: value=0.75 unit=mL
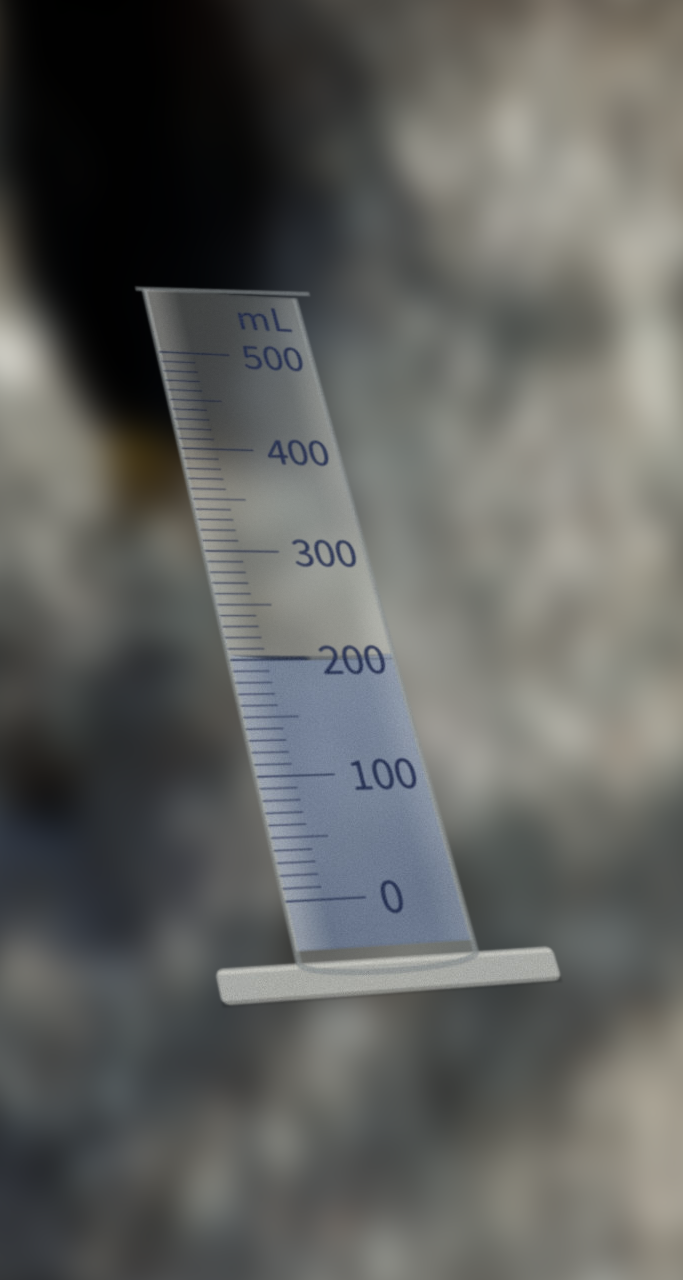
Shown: value=200 unit=mL
